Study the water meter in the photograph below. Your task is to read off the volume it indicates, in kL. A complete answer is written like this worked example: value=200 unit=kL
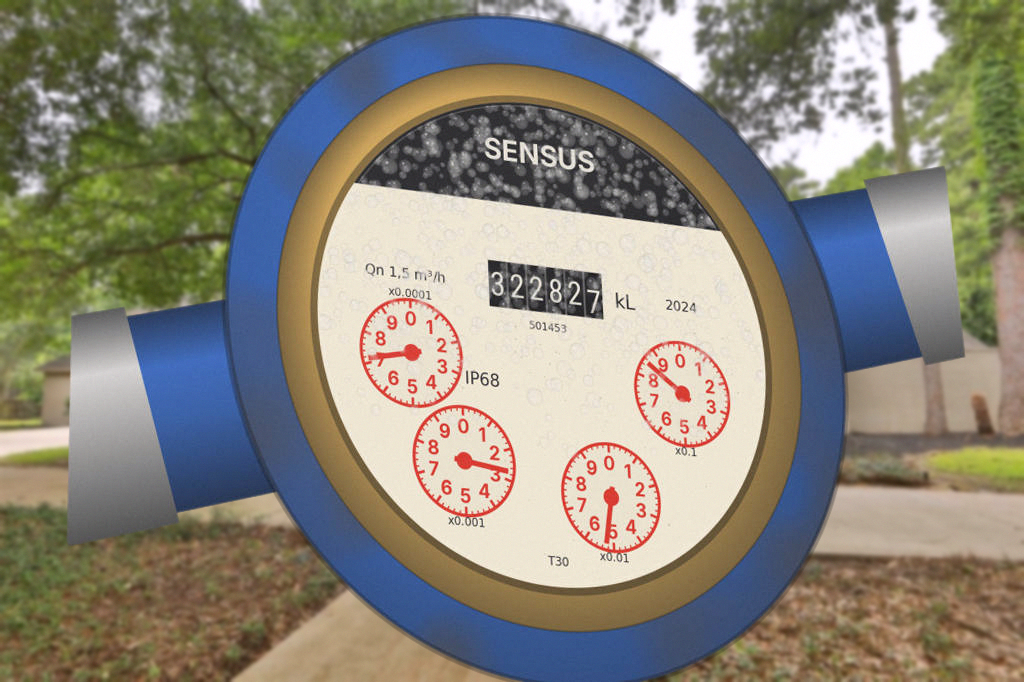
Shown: value=322826.8527 unit=kL
